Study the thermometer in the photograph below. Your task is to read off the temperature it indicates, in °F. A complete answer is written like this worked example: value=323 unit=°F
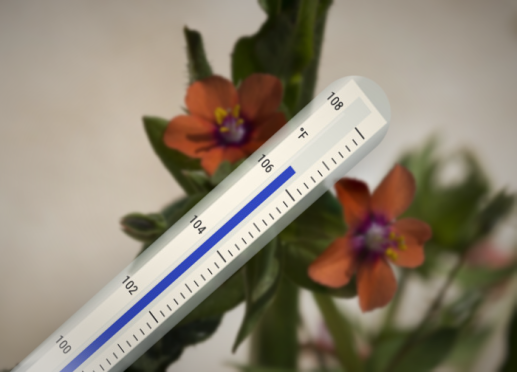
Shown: value=106.4 unit=°F
